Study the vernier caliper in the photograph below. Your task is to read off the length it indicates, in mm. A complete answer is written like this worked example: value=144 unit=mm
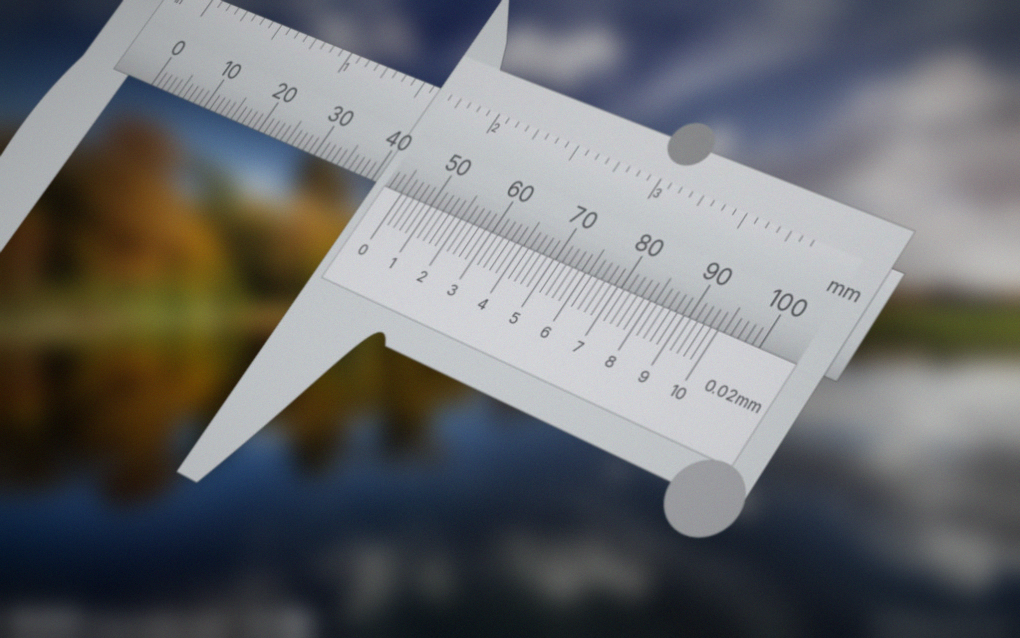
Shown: value=45.2 unit=mm
